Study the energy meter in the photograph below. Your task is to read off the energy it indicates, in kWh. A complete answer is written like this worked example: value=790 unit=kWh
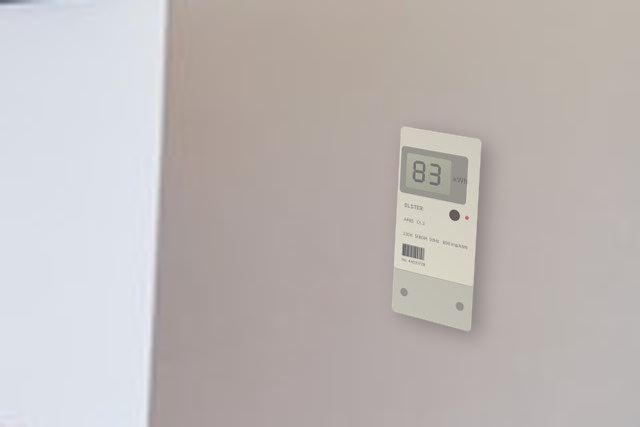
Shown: value=83 unit=kWh
